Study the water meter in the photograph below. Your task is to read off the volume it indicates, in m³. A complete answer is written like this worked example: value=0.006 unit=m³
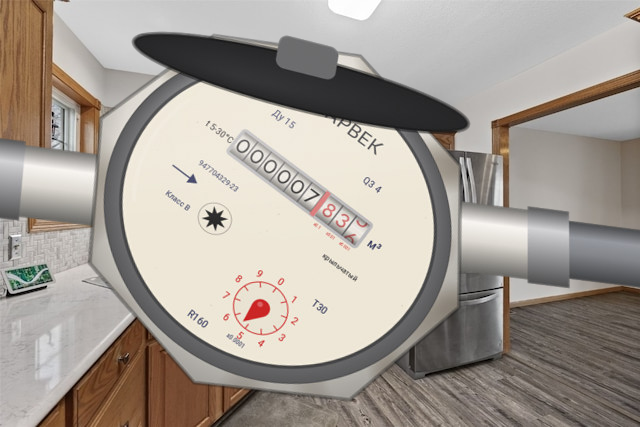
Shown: value=7.8355 unit=m³
